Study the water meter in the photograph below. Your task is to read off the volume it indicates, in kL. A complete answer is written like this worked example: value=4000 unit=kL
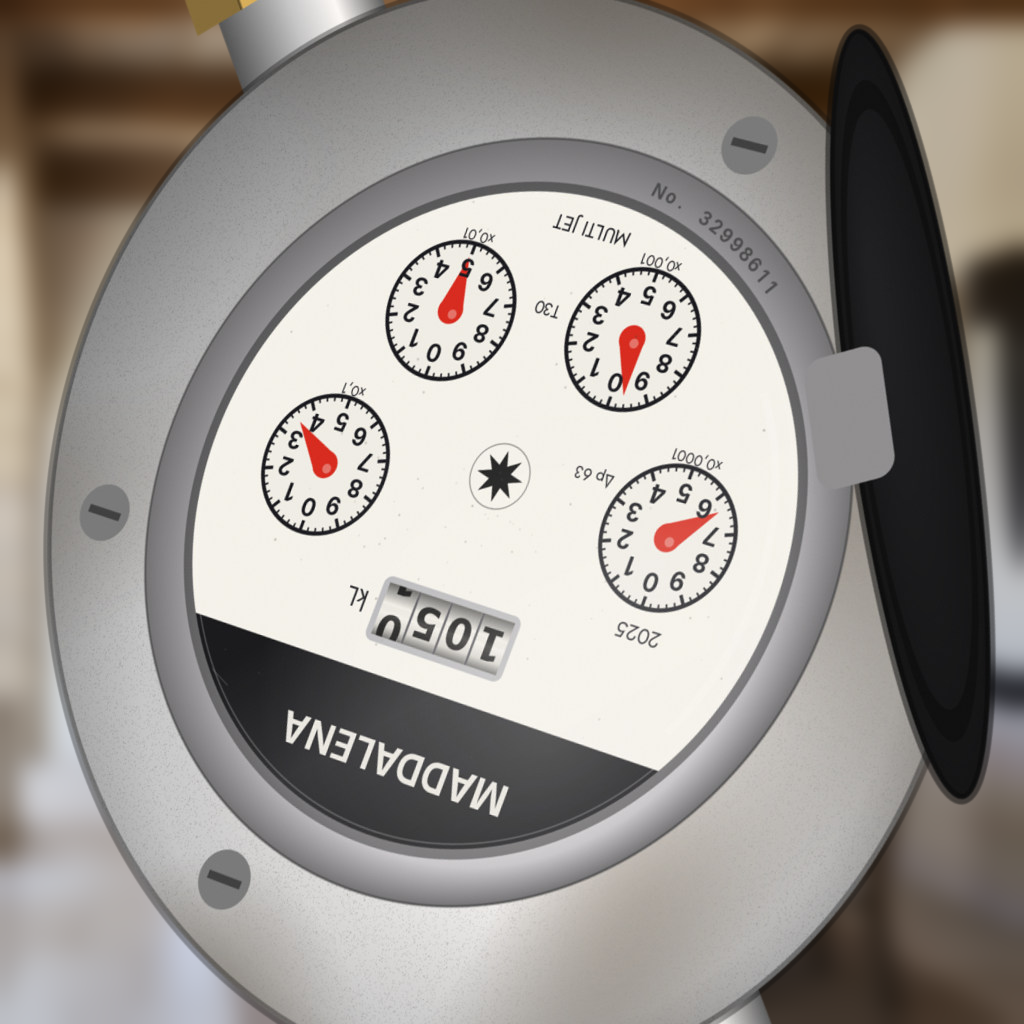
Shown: value=1050.3496 unit=kL
